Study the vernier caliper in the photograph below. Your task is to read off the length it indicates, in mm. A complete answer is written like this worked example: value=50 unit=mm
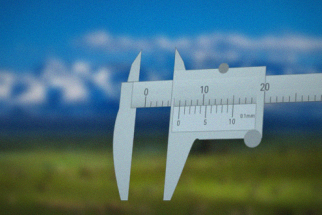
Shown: value=6.0 unit=mm
